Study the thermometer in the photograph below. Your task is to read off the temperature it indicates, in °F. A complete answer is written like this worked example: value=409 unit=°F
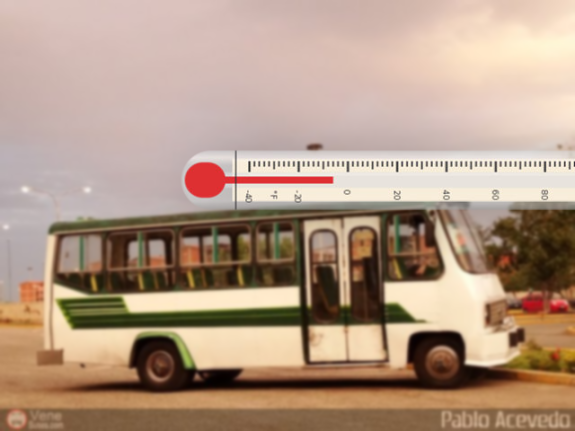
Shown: value=-6 unit=°F
